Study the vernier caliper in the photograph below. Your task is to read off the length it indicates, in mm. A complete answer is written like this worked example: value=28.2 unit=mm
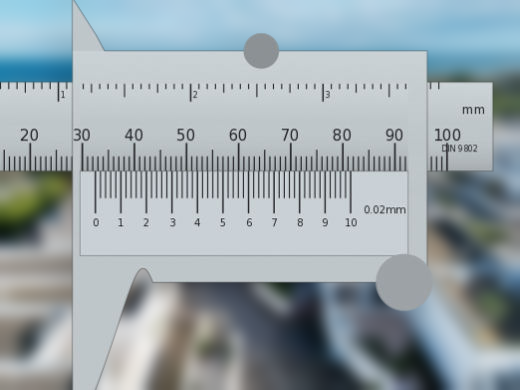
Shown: value=32.5 unit=mm
